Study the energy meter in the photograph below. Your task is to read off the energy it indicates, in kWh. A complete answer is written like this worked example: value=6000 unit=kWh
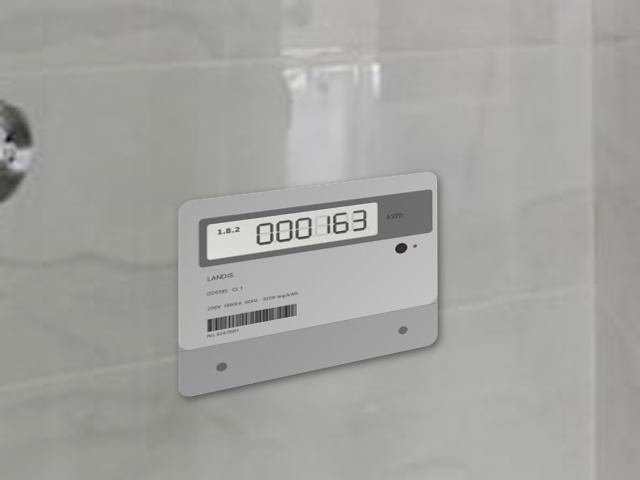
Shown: value=163 unit=kWh
